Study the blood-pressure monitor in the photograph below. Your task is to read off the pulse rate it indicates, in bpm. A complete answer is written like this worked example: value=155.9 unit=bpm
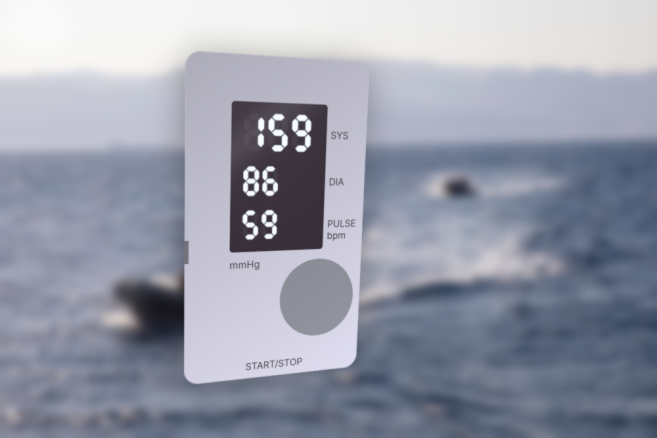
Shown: value=59 unit=bpm
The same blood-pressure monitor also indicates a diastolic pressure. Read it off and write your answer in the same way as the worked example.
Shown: value=86 unit=mmHg
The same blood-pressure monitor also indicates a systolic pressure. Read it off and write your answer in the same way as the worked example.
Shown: value=159 unit=mmHg
